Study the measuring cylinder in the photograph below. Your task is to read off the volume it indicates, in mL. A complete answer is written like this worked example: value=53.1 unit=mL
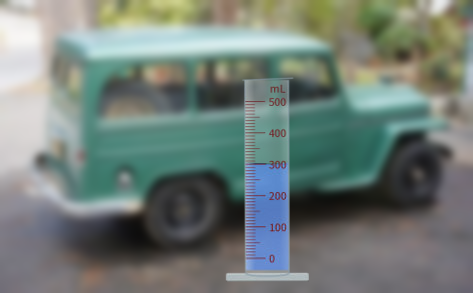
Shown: value=300 unit=mL
